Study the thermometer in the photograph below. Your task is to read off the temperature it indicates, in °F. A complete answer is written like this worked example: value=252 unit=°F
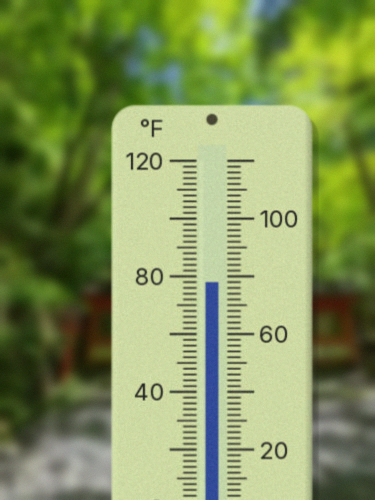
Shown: value=78 unit=°F
